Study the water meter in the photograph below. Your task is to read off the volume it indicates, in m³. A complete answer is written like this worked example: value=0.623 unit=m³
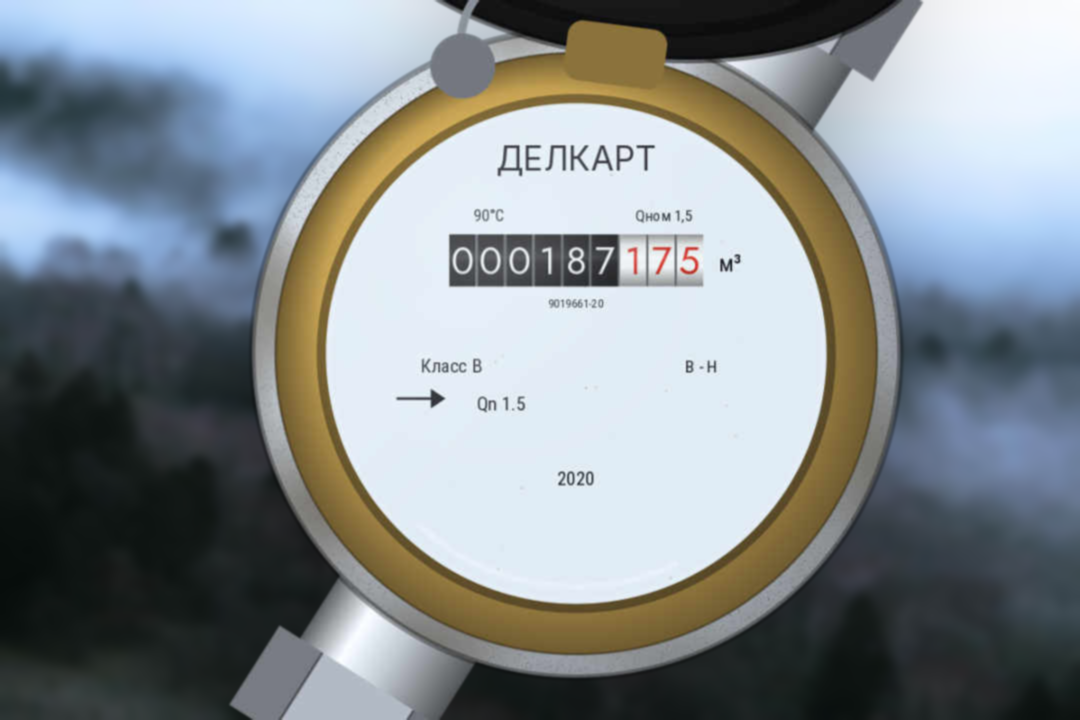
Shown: value=187.175 unit=m³
